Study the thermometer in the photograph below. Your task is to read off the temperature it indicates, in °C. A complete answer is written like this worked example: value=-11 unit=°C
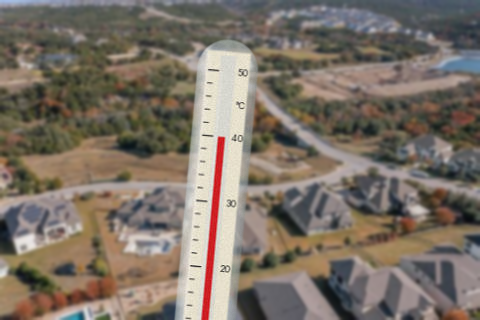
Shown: value=40 unit=°C
